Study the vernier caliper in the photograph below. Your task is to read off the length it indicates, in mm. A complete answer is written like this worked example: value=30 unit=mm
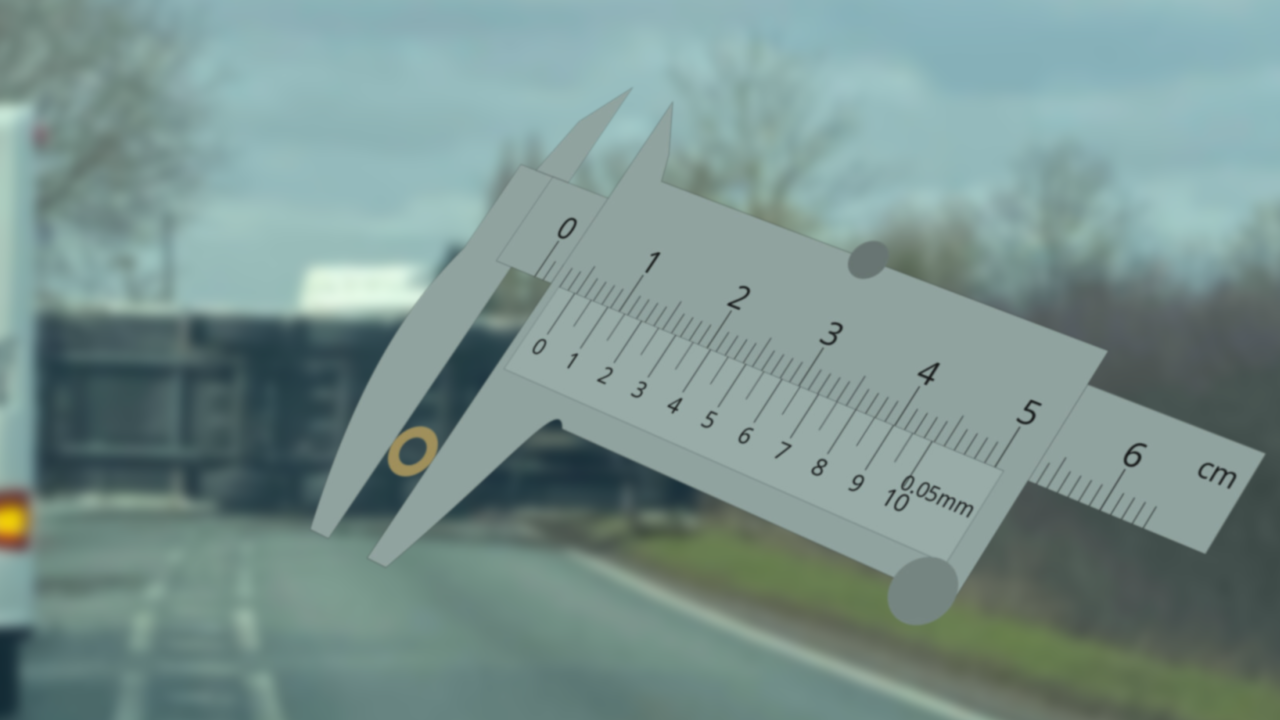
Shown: value=4.8 unit=mm
